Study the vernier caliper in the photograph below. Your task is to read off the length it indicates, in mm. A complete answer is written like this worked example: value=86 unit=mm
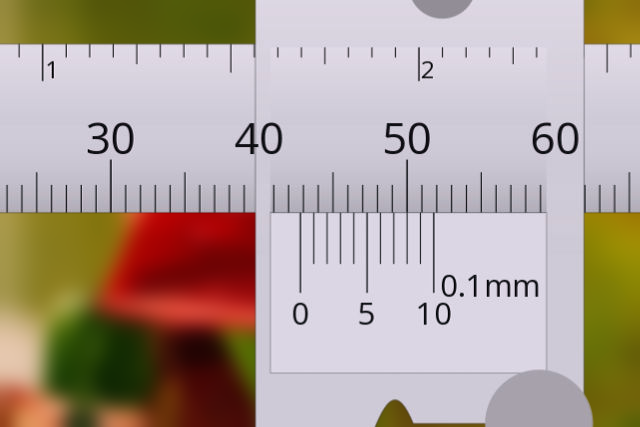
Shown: value=42.8 unit=mm
